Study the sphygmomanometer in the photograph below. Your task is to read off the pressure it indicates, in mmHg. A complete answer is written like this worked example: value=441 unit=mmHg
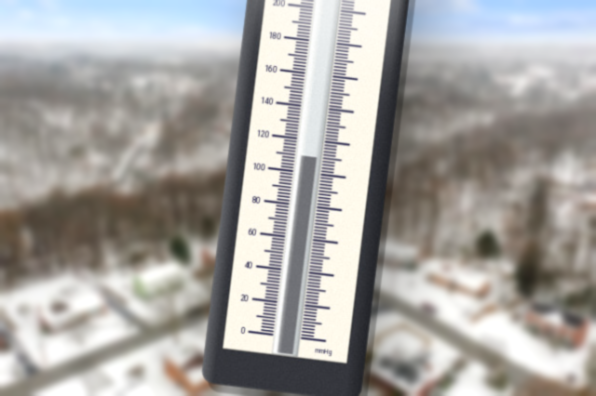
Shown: value=110 unit=mmHg
